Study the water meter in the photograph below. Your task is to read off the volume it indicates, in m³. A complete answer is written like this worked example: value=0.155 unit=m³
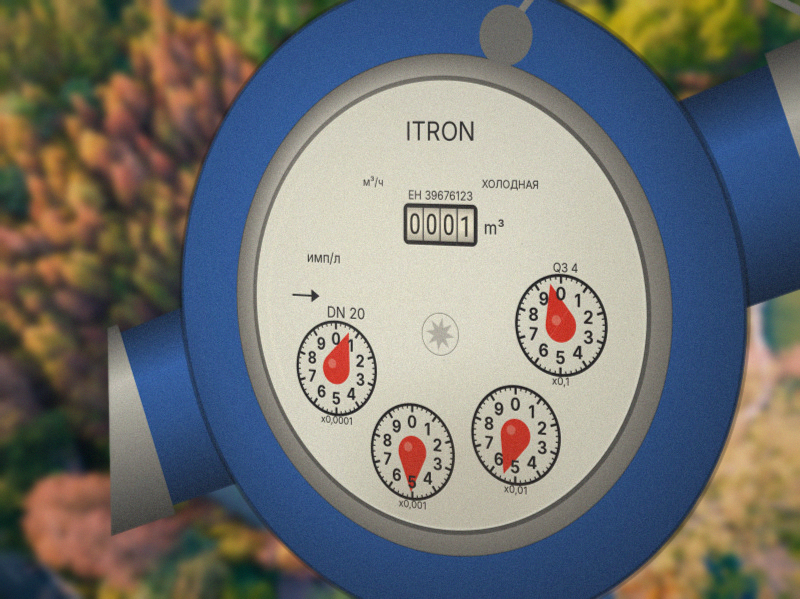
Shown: value=0.9550 unit=m³
